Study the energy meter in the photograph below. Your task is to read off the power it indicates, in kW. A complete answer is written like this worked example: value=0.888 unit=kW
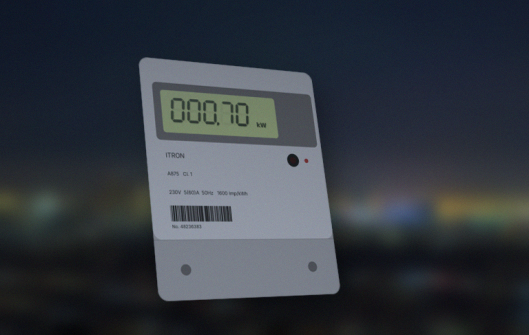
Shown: value=0.70 unit=kW
